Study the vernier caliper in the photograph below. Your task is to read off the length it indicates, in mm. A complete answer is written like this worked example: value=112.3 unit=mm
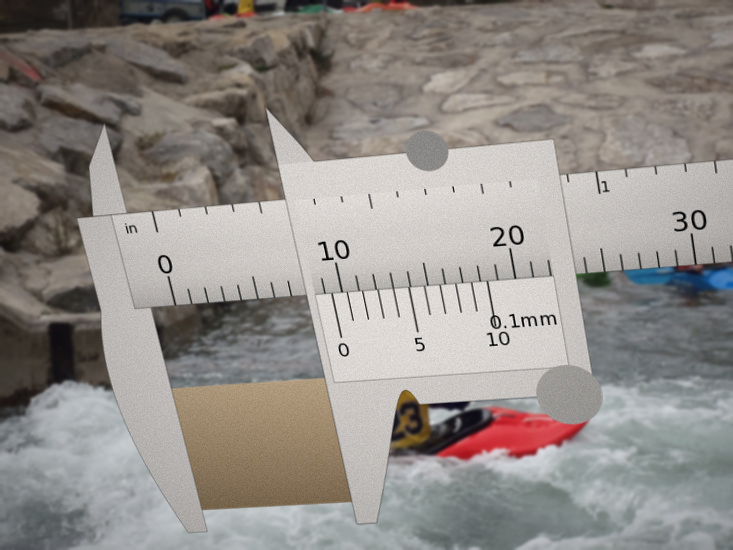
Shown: value=9.4 unit=mm
